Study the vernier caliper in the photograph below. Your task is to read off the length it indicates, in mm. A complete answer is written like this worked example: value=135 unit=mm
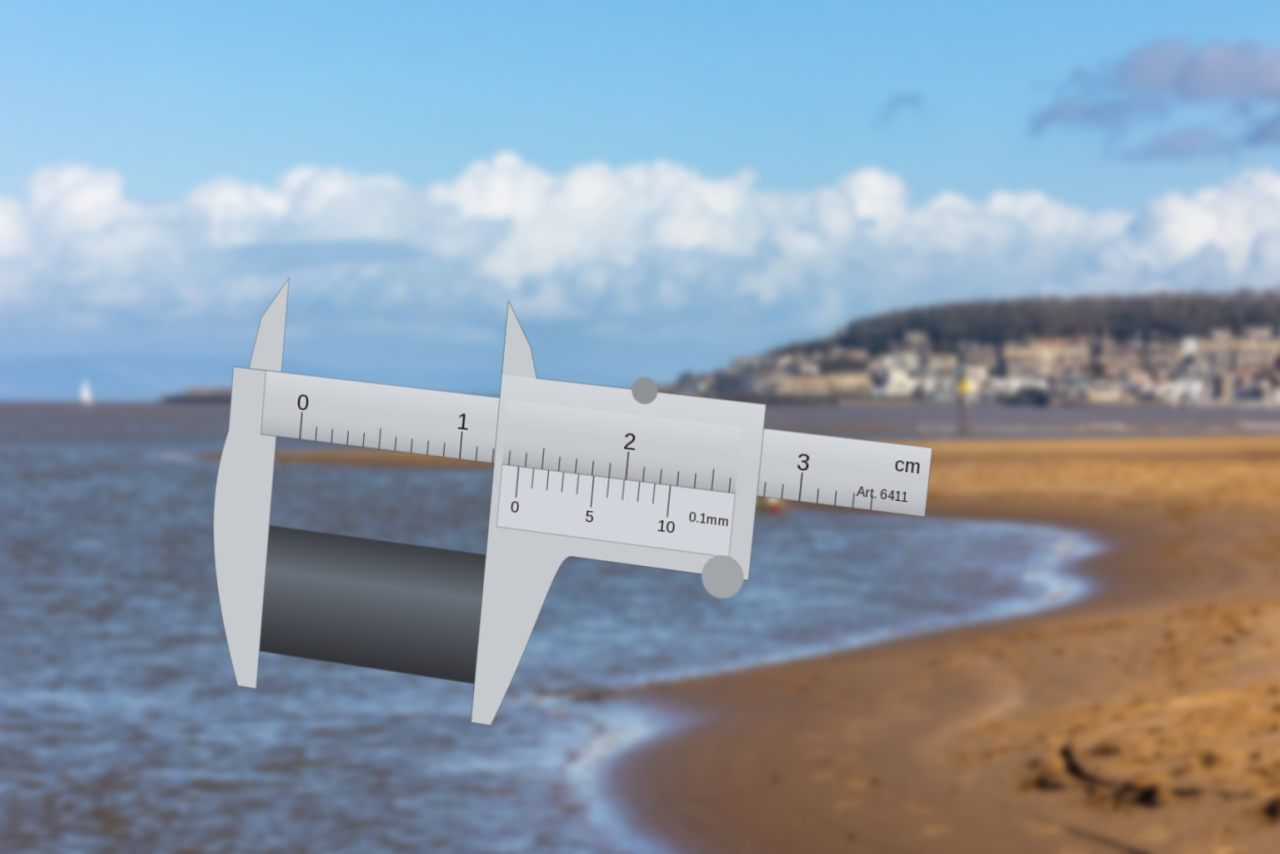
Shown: value=13.6 unit=mm
